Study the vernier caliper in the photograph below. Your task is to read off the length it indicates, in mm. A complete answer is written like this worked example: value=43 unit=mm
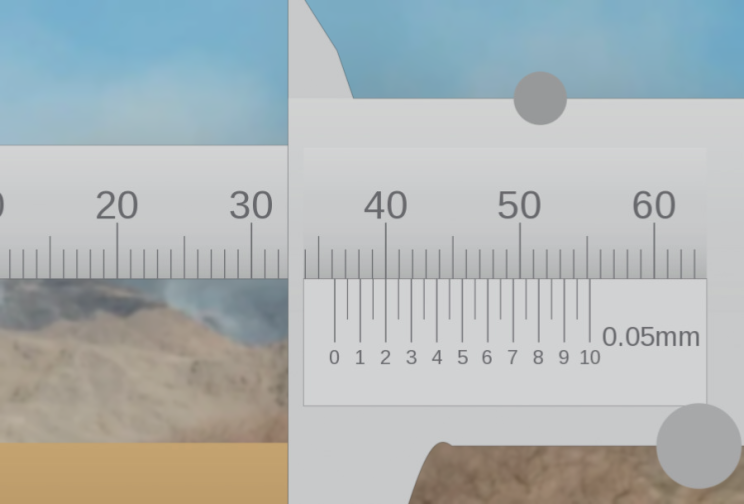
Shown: value=36.2 unit=mm
